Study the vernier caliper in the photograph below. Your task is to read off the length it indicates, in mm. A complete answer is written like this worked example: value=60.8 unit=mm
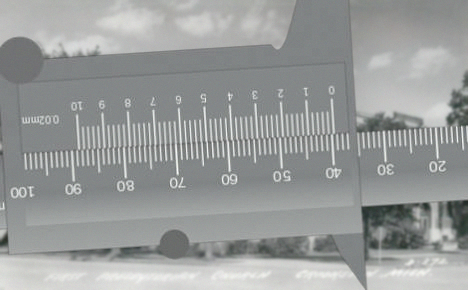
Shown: value=39.6 unit=mm
